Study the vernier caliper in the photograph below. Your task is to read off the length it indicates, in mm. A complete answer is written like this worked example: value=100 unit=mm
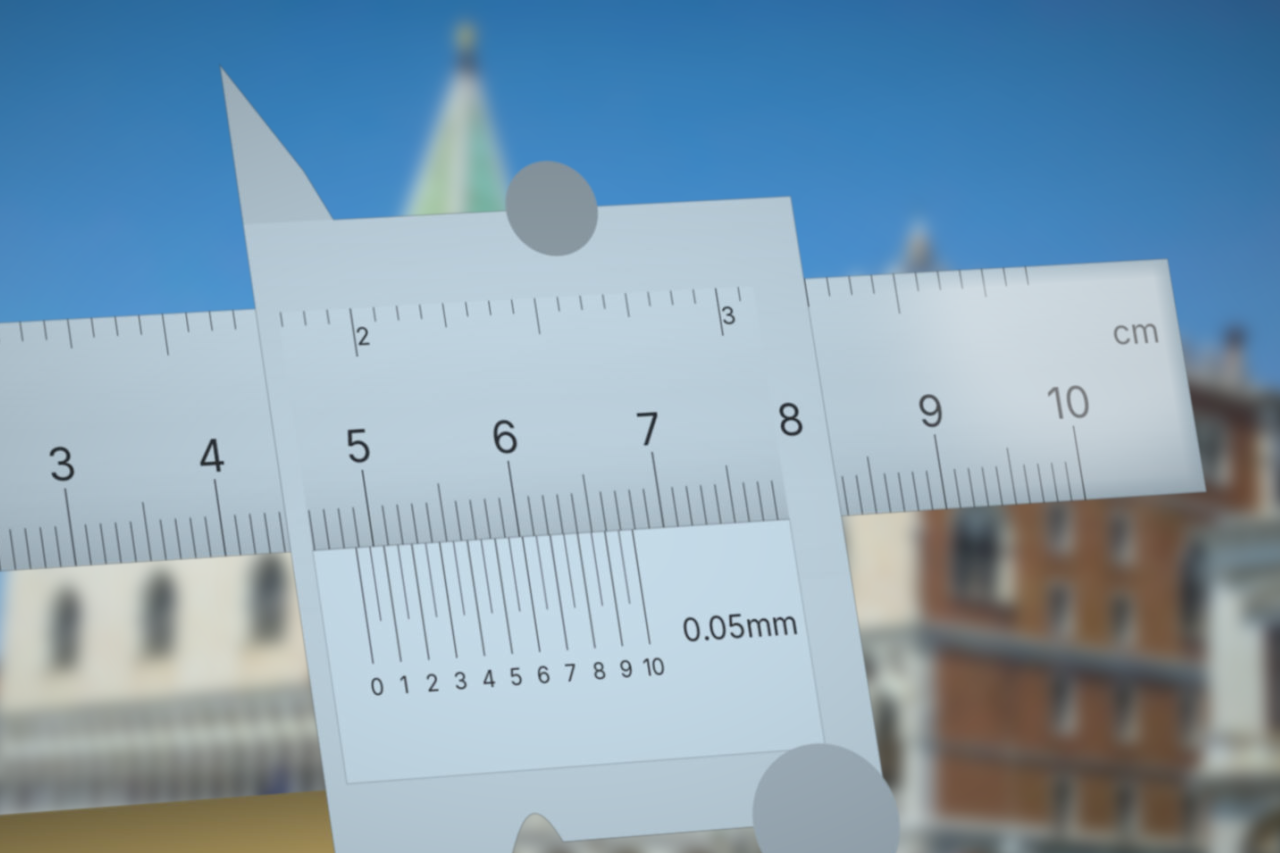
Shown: value=48.8 unit=mm
